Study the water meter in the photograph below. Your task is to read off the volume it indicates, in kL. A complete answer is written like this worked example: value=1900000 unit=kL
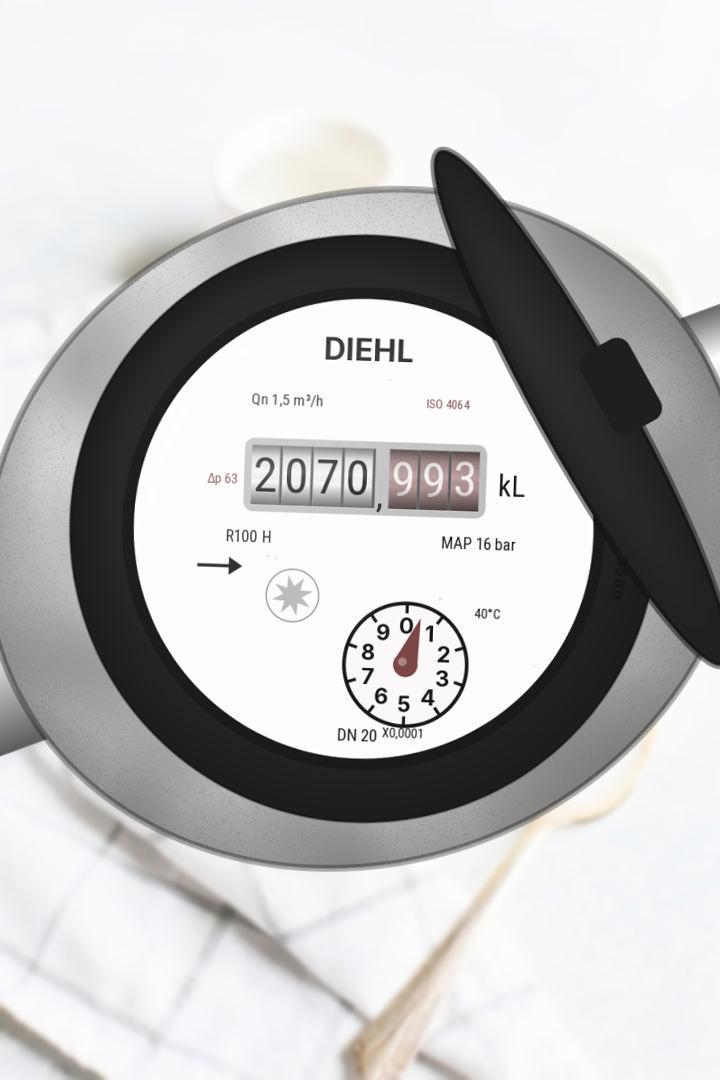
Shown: value=2070.9930 unit=kL
